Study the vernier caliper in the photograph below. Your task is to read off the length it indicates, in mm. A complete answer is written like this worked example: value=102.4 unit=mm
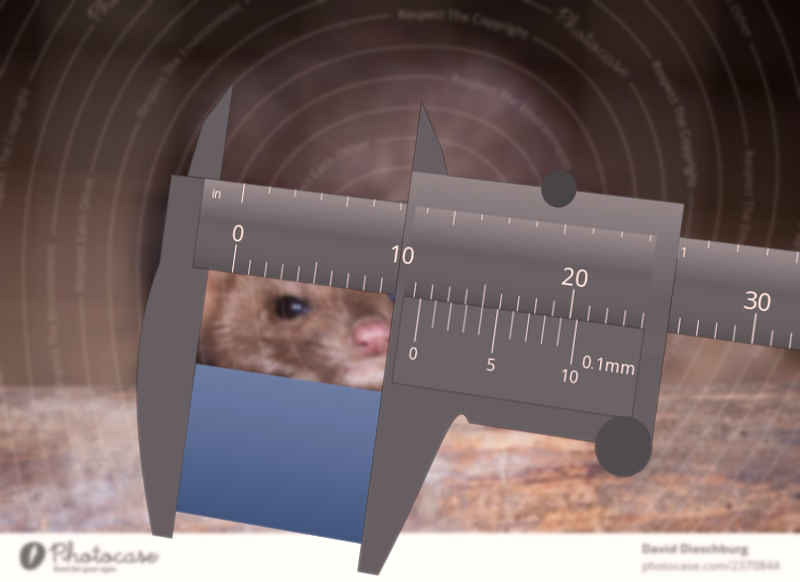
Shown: value=11.4 unit=mm
